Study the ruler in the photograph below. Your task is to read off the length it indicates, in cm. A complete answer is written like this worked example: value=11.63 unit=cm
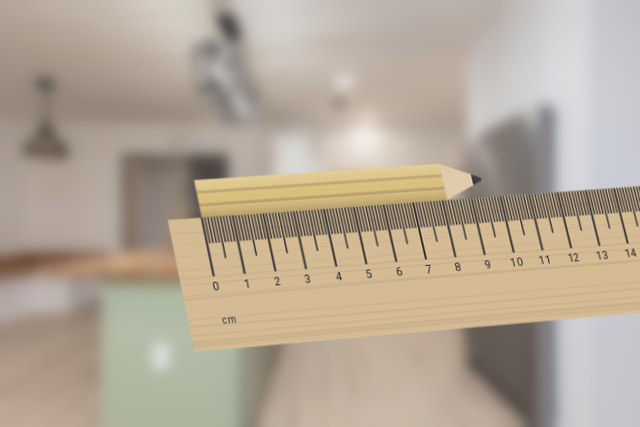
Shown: value=9.5 unit=cm
